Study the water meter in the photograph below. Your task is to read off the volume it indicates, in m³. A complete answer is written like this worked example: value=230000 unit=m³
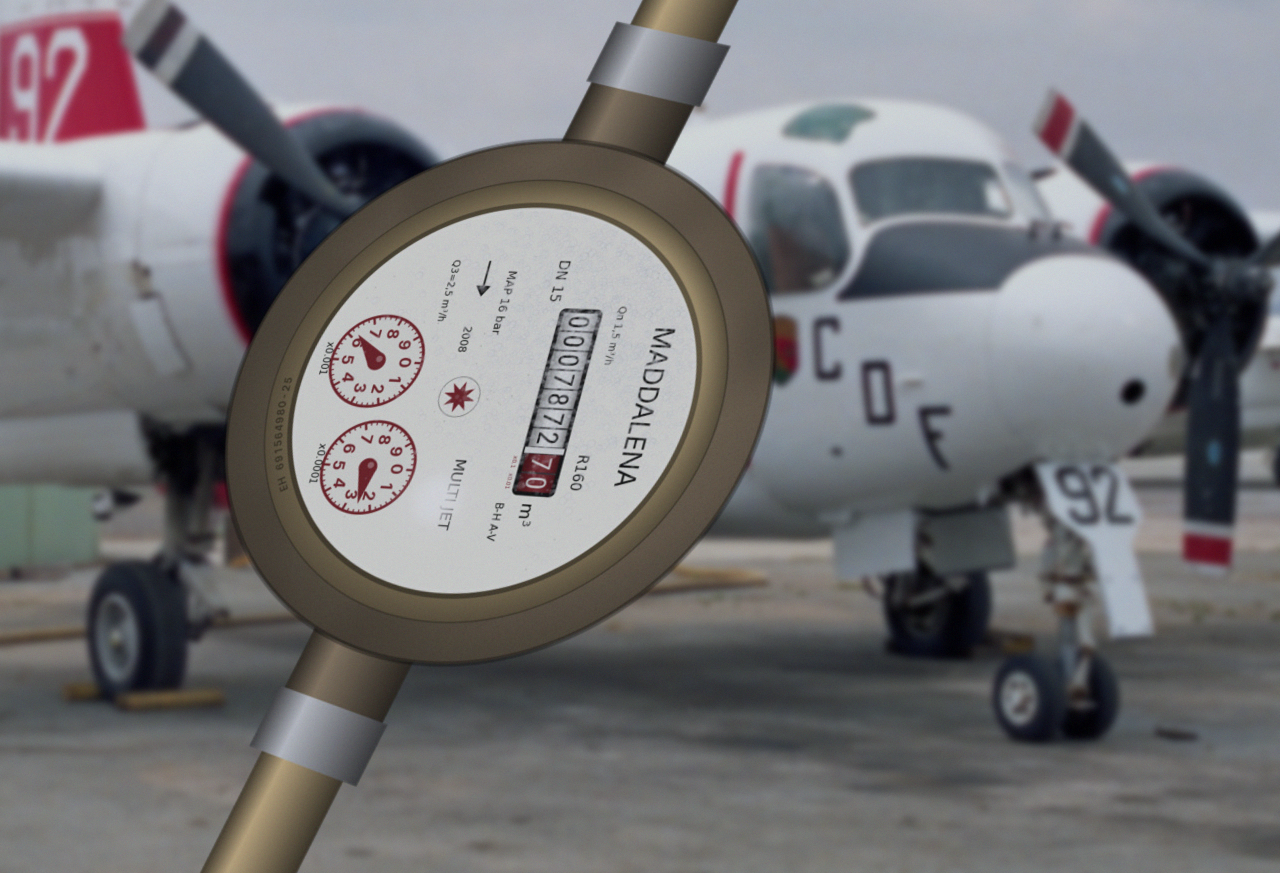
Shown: value=7872.7062 unit=m³
